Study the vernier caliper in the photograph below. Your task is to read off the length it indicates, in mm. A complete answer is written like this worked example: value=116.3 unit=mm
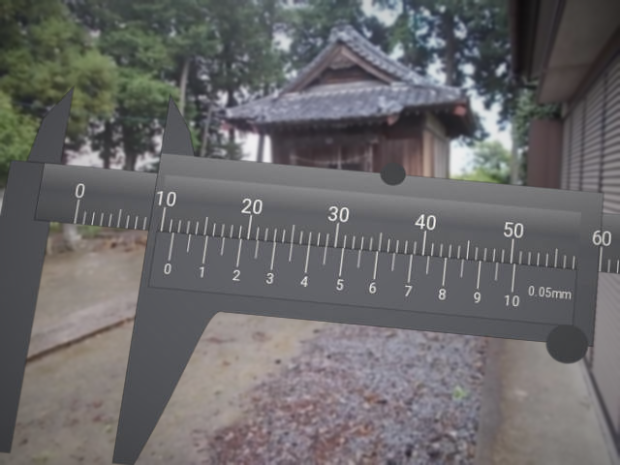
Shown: value=11.4 unit=mm
